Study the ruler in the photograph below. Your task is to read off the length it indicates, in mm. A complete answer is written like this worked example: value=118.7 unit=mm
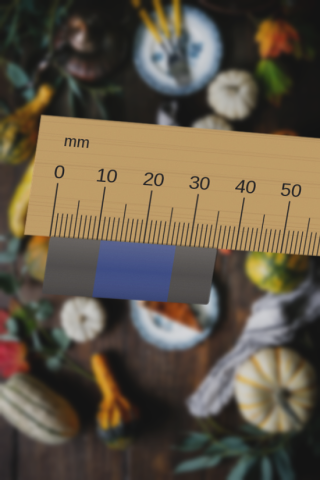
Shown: value=36 unit=mm
